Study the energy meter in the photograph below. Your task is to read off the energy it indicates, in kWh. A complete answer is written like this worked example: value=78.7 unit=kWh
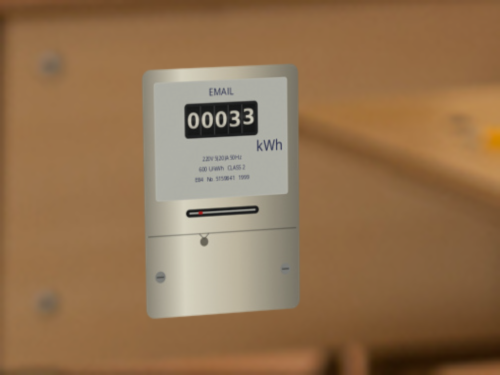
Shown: value=33 unit=kWh
